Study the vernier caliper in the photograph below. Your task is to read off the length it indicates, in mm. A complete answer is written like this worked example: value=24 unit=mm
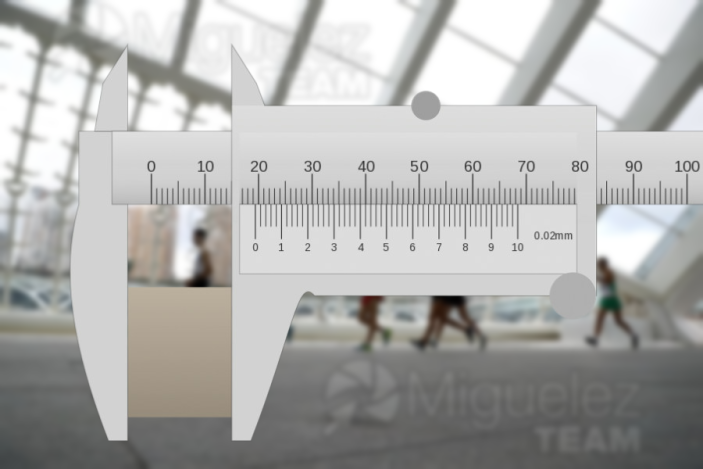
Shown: value=19.4 unit=mm
